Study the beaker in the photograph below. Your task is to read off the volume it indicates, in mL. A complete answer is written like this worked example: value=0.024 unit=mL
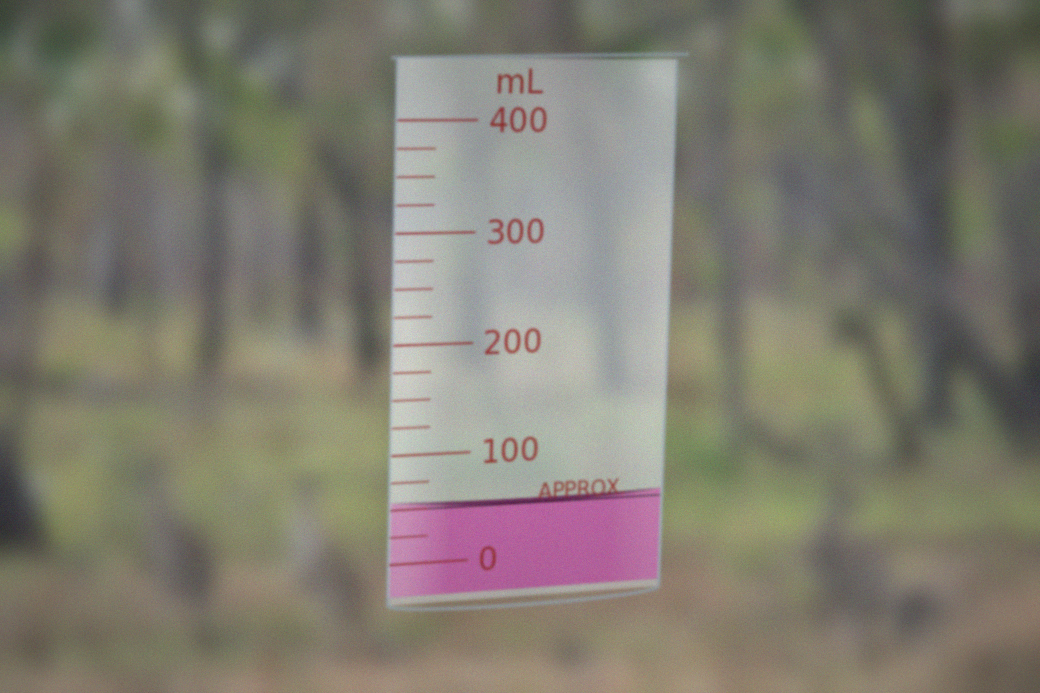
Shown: value=50 unit=mL
